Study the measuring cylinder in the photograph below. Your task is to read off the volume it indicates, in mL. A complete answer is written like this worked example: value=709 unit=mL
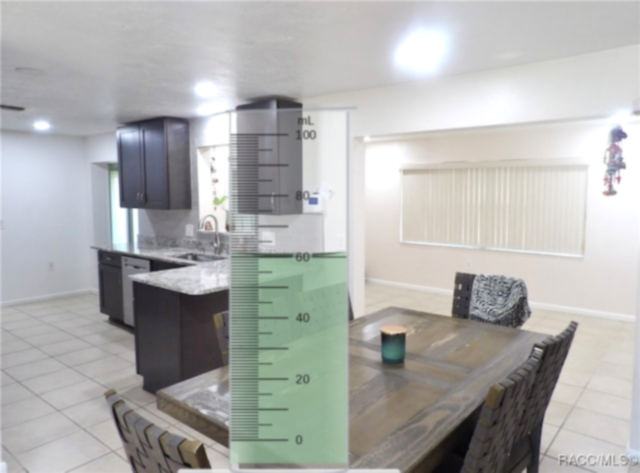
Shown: value=60 unit=mL
